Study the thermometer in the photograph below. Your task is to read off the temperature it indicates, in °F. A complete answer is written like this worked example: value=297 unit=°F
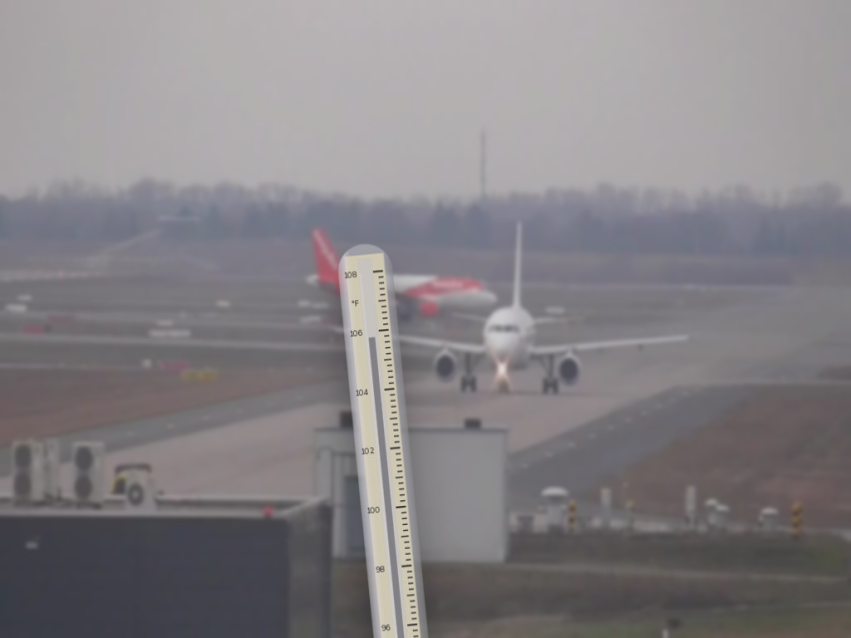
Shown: value=105.8 unit=°F
